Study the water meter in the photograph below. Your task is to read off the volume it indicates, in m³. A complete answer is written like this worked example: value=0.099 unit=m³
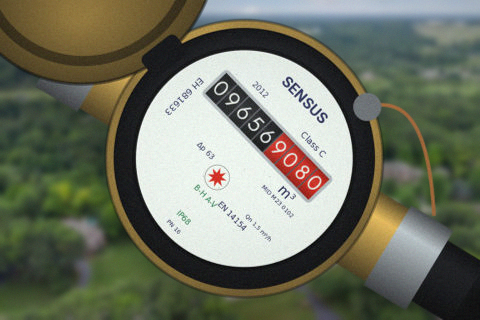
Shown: value=9656.9080 unit=m³
